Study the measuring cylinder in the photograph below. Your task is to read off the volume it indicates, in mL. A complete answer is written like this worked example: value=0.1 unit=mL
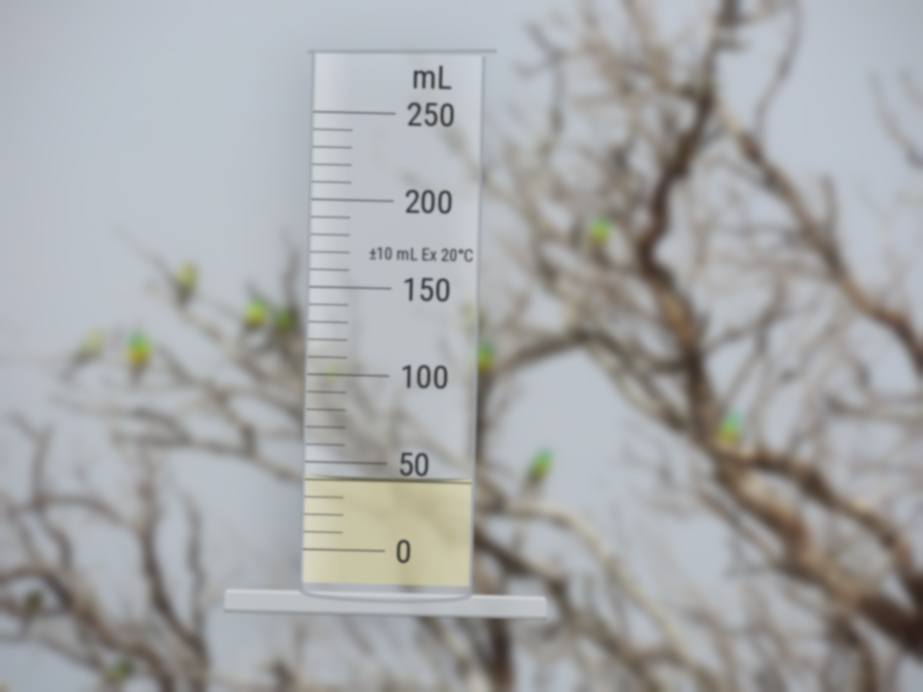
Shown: value=40 unit=mL
